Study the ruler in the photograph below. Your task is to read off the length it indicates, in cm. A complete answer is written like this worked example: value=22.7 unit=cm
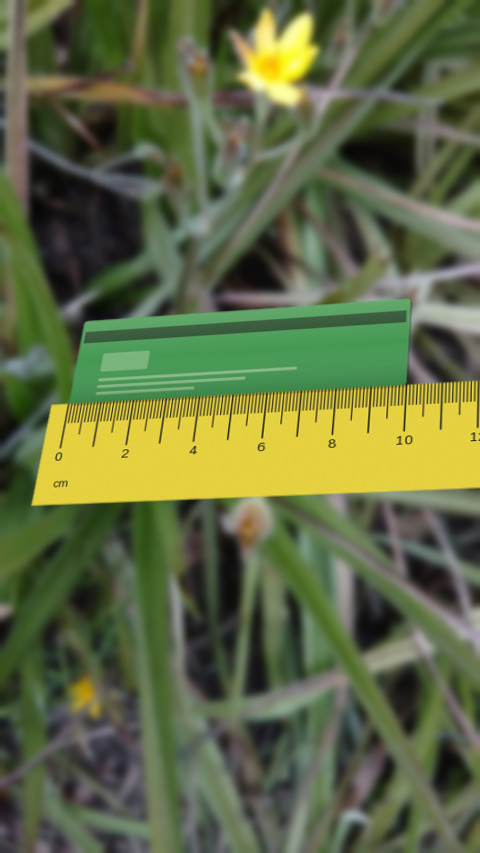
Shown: value=10 unit=cm
